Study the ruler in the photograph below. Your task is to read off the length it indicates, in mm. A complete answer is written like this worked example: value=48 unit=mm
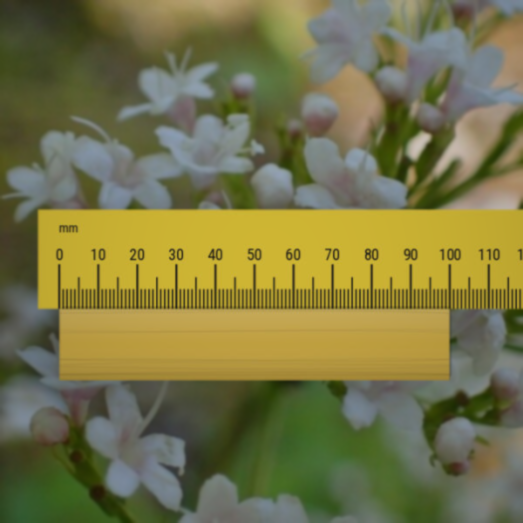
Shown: value=100 unit=mm
